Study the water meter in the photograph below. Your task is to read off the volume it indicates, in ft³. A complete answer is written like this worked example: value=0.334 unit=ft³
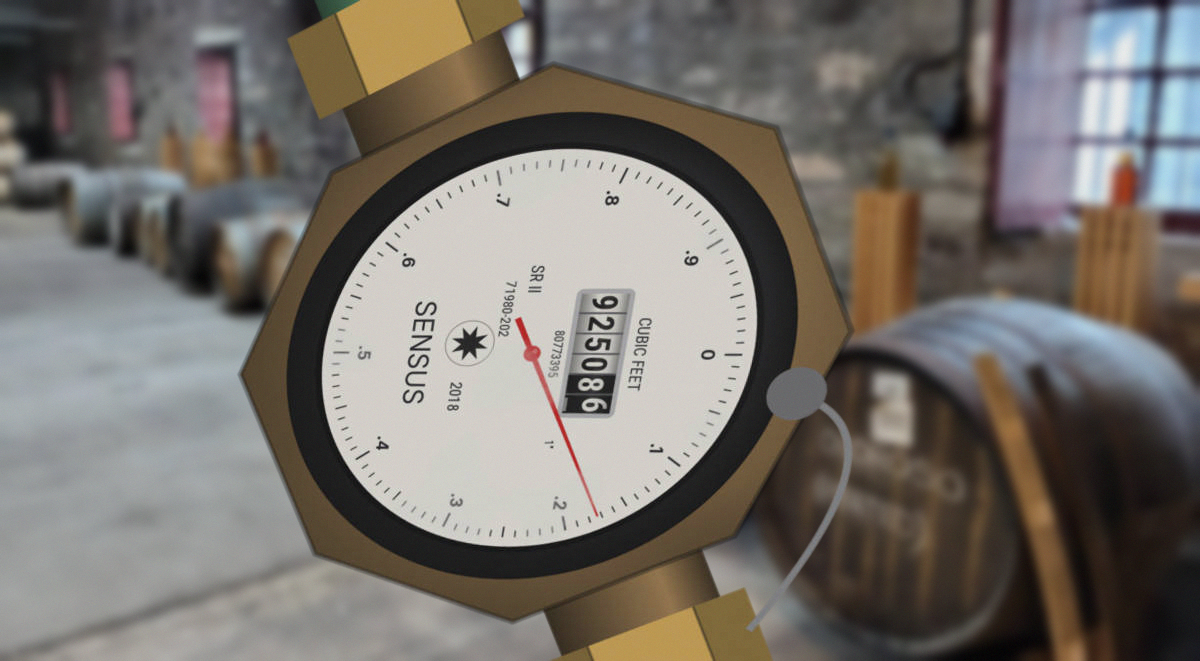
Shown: value=925086.17 unit=ft³
